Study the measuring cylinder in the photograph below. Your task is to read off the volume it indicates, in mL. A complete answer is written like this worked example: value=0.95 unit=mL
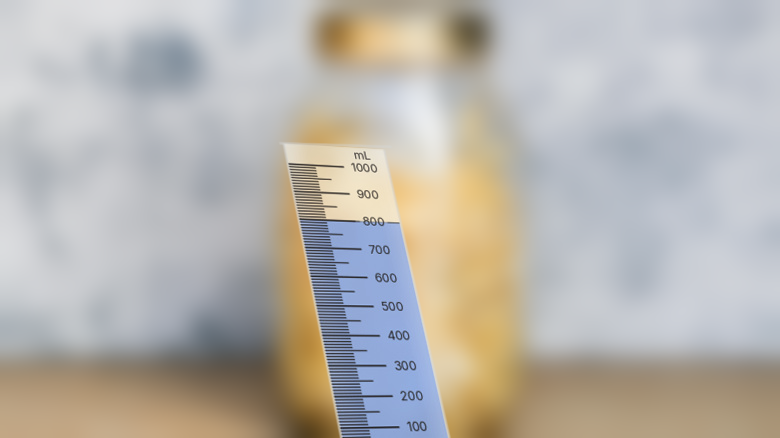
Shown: value=800 unit=mL
